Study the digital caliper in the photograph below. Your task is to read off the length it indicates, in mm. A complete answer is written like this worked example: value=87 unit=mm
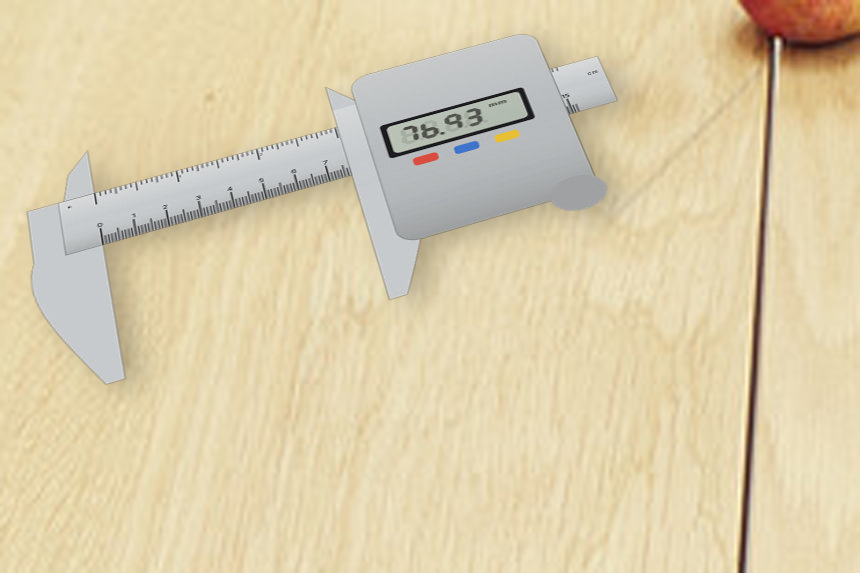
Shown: value=76.93 unit=mm
